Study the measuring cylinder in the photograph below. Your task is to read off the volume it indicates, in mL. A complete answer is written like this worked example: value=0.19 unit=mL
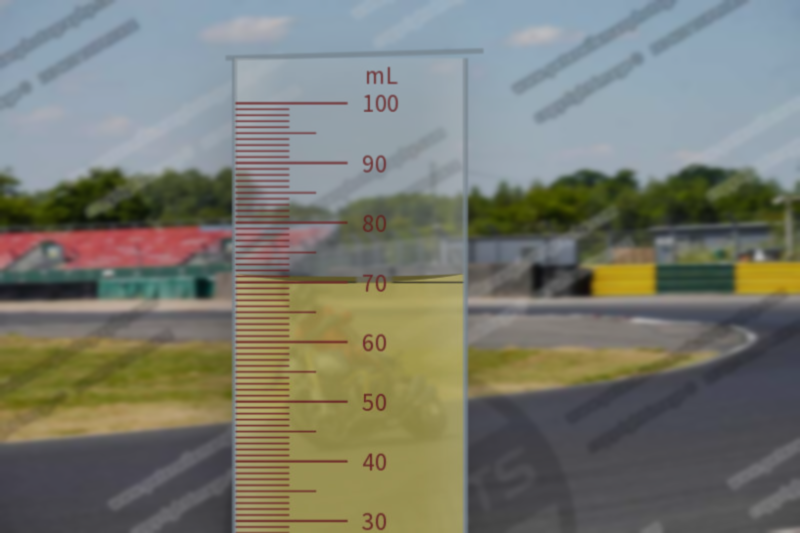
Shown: value=70 unit=mL
